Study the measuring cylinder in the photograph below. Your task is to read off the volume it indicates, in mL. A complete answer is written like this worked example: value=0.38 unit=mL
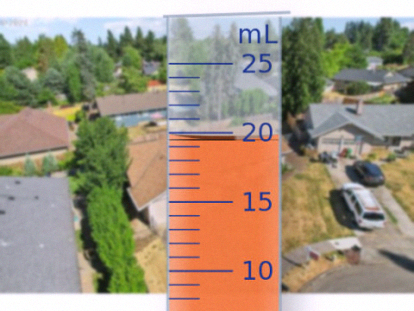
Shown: value=19.5 unit=mL
